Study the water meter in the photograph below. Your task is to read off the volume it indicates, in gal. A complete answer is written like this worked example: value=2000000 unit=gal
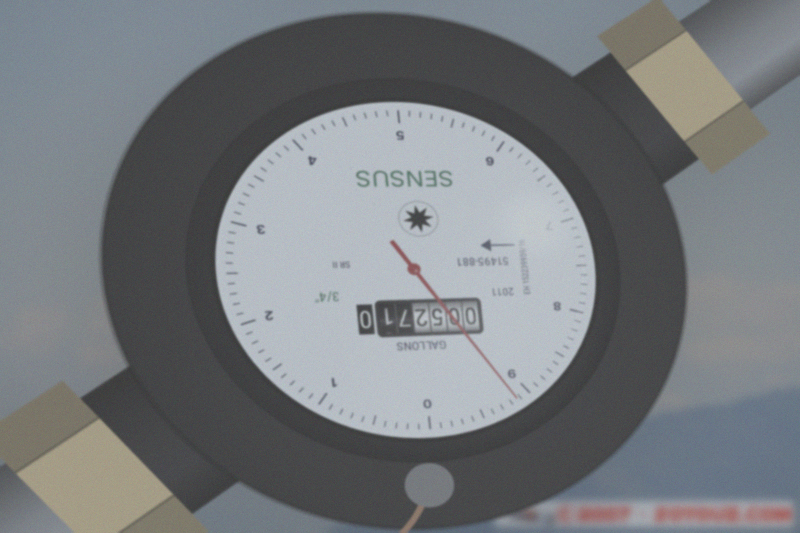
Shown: value=52709.1 unit=gal
